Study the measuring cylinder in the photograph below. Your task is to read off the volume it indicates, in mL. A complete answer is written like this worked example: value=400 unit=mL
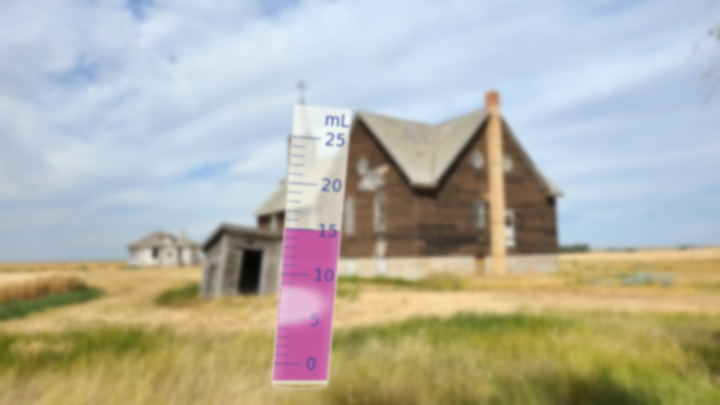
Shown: value=15 unit=mL
